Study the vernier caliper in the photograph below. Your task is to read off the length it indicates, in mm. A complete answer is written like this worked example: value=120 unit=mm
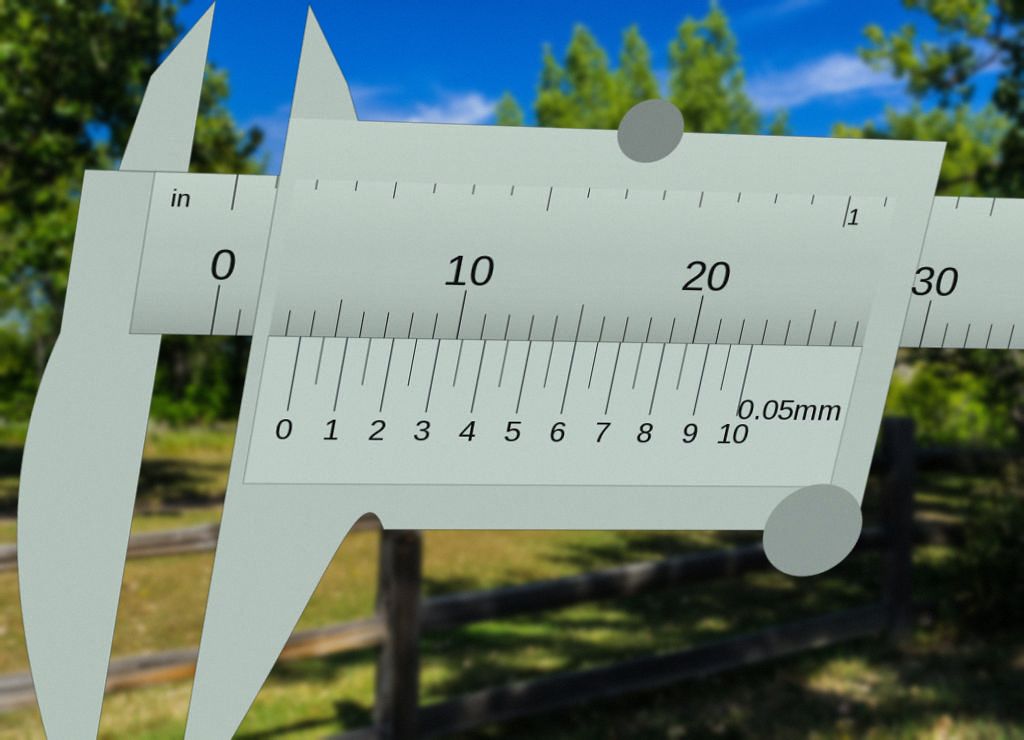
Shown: value=3.60 unit=mm
